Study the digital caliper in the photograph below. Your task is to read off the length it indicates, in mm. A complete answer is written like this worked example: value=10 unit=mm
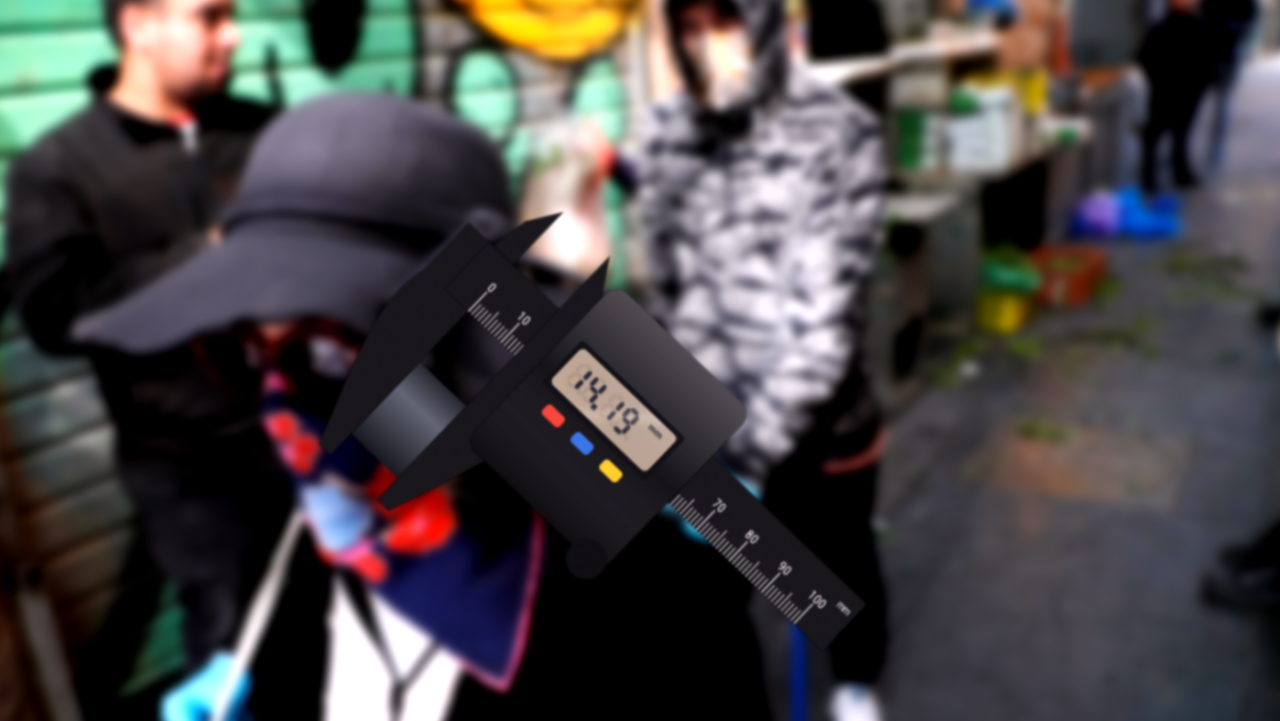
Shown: value=14.19 unit=mm
